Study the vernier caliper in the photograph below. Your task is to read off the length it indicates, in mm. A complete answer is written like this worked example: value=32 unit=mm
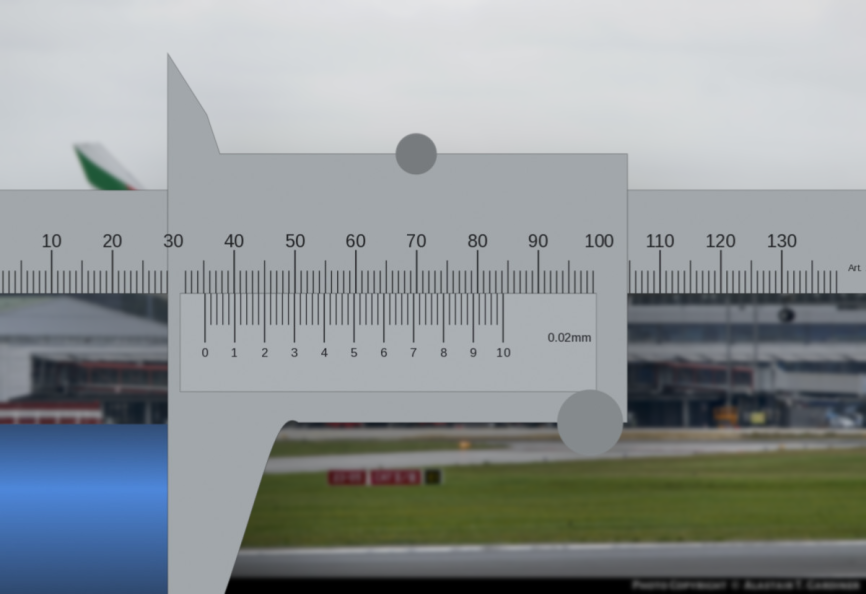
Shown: value=35.2 unit=mm
